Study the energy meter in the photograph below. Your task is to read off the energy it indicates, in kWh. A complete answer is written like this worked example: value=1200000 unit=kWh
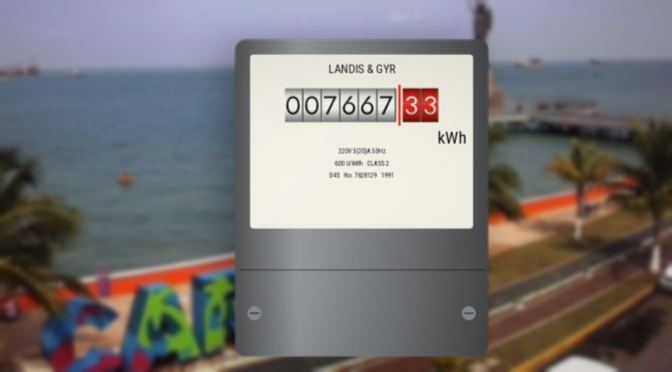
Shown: value=7667.33 unit=kWh
